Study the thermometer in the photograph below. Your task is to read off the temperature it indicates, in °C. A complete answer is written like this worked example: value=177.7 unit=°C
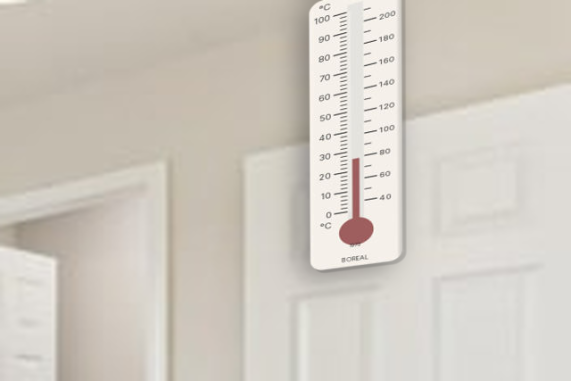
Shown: value=26 unit=°C
